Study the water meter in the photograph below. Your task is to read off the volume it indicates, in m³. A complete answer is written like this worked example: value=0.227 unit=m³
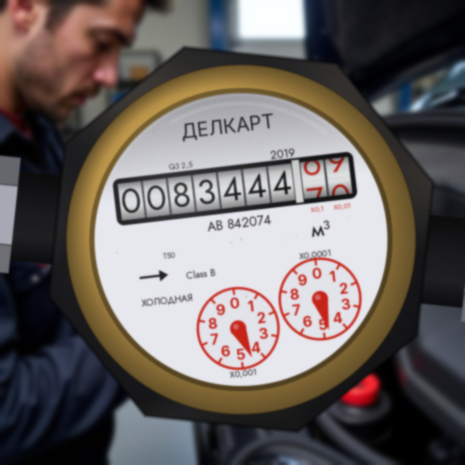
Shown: value=83444.6944 unit=m³
